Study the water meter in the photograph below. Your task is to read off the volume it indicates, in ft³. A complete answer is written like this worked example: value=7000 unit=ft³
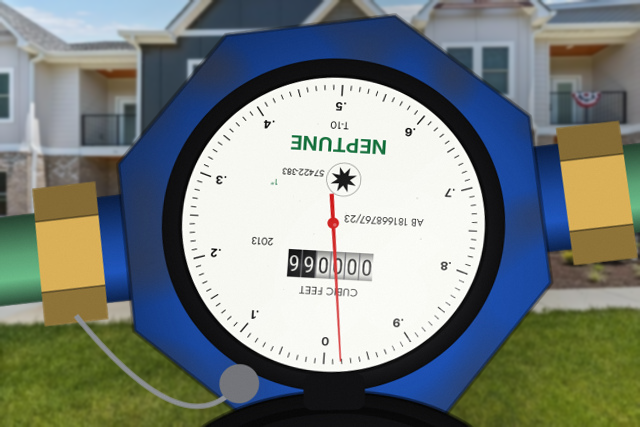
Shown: value=65.98 unit=ft³
